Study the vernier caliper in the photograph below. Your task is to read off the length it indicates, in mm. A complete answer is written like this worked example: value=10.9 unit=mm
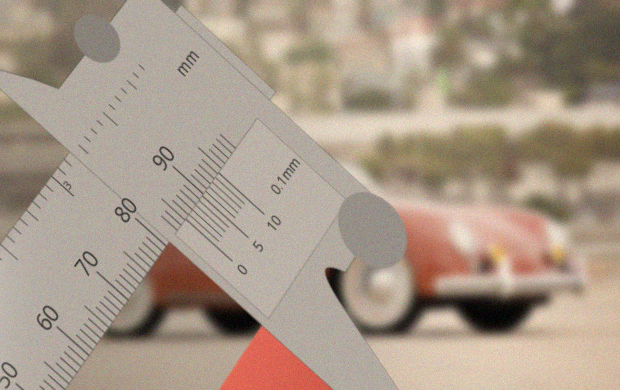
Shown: value=85.2 unit=mm
